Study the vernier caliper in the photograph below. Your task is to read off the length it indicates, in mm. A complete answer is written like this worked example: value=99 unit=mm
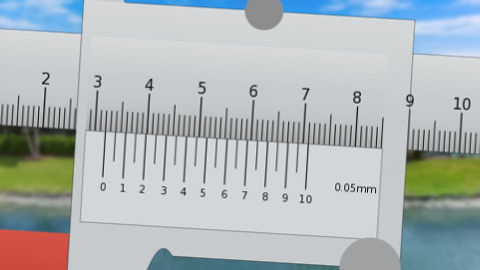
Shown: value=32.0 unit=mm
